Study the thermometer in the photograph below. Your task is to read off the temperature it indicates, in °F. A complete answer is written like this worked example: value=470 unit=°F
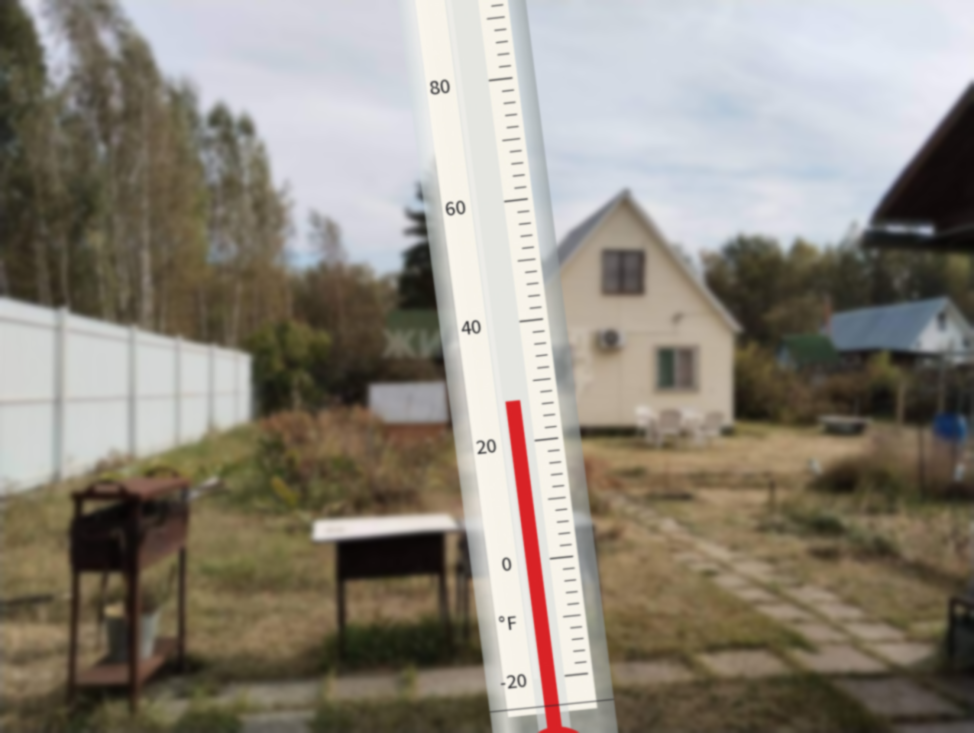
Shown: value=27 unit=°F
